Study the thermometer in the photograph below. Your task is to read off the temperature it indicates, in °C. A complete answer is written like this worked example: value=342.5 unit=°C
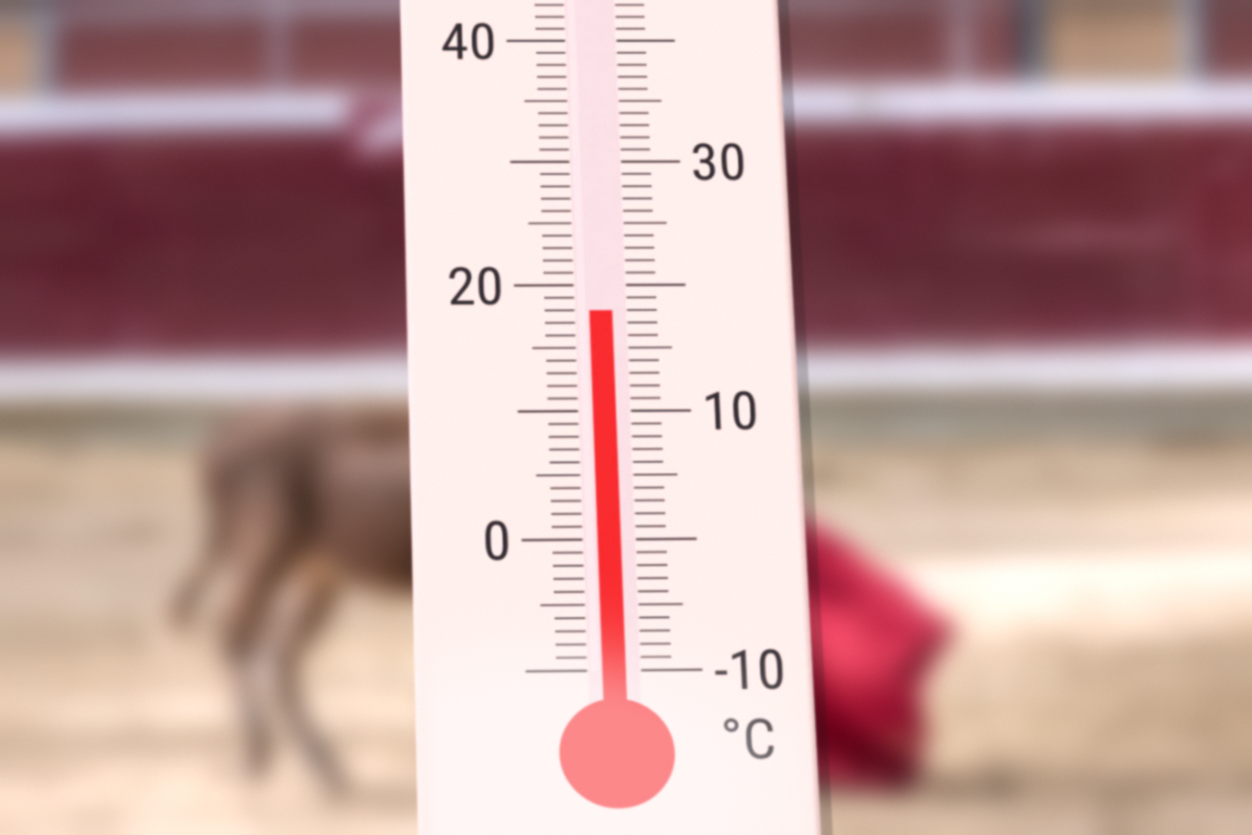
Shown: value=18 unit=°C
